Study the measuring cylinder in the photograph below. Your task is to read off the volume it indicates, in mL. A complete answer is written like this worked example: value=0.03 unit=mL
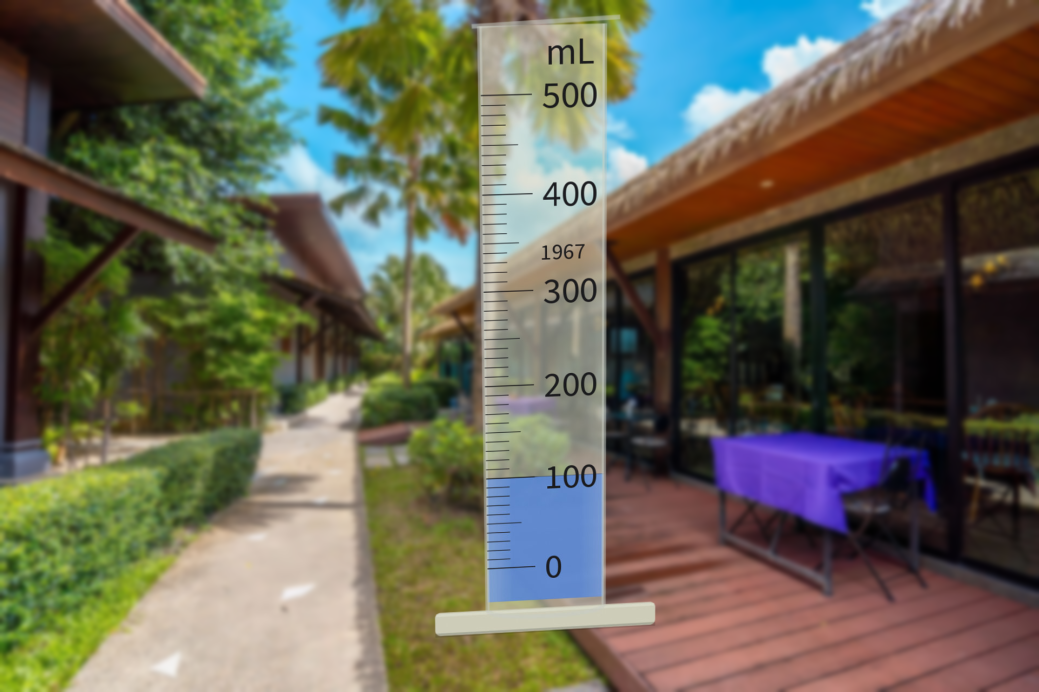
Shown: value=100 unit=mL
